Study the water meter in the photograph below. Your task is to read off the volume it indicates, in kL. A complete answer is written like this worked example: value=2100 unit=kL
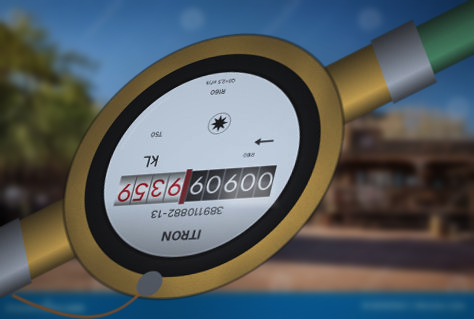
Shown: value=909.9359 unit=kL
